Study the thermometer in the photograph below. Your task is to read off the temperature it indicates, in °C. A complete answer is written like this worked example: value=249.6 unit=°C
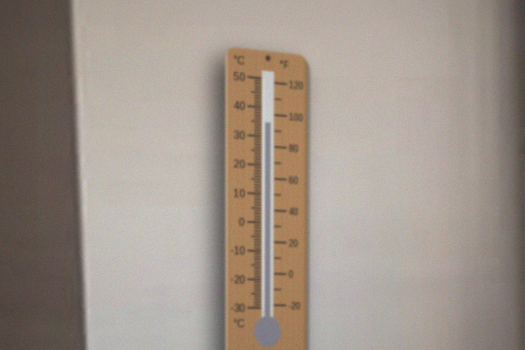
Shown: value=35 unit=°C
